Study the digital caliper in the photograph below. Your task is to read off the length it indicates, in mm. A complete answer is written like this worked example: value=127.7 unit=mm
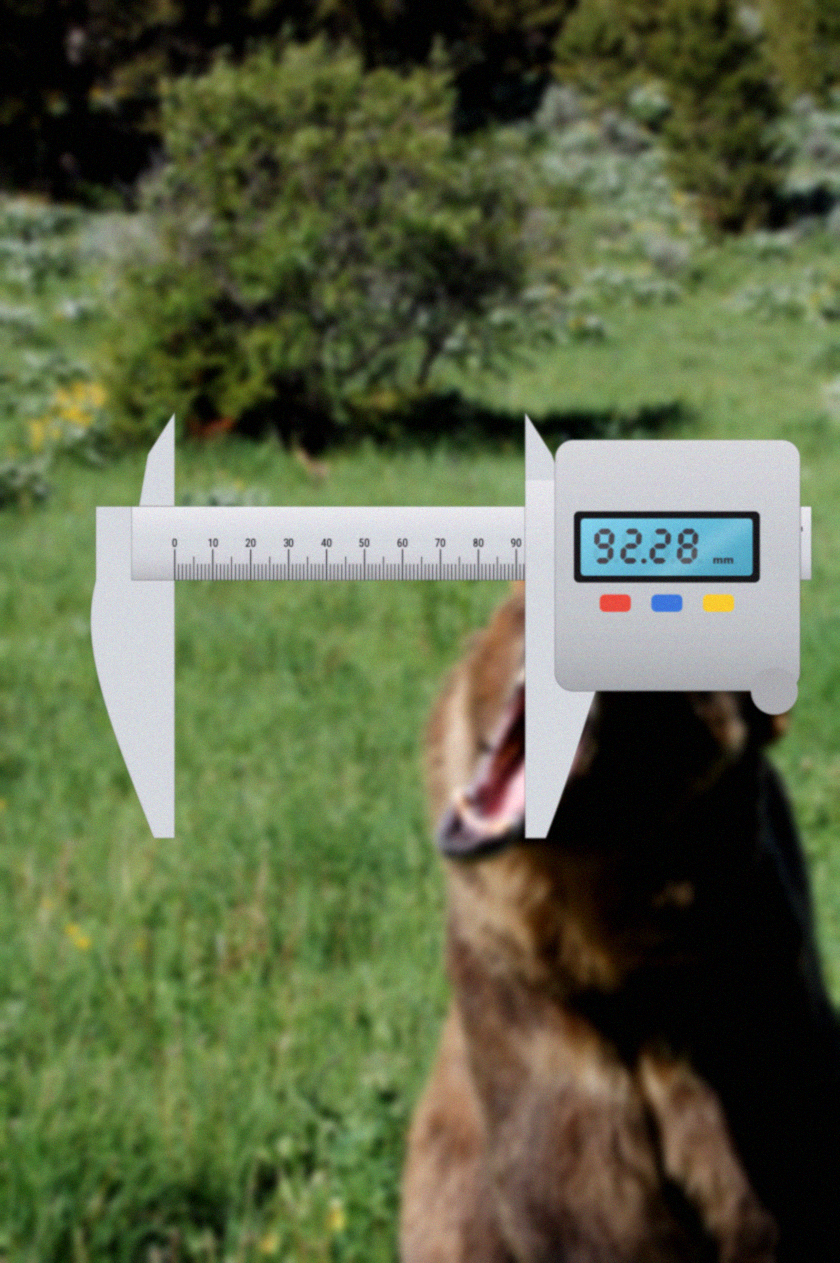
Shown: value=92.28 unit=mm
